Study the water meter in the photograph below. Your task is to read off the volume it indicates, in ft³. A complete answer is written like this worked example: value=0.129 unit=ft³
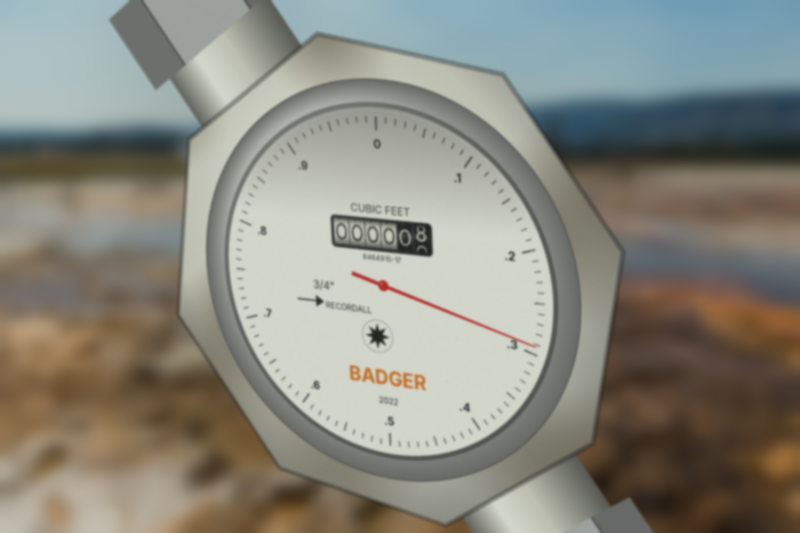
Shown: value=8.29 unit=ft³
